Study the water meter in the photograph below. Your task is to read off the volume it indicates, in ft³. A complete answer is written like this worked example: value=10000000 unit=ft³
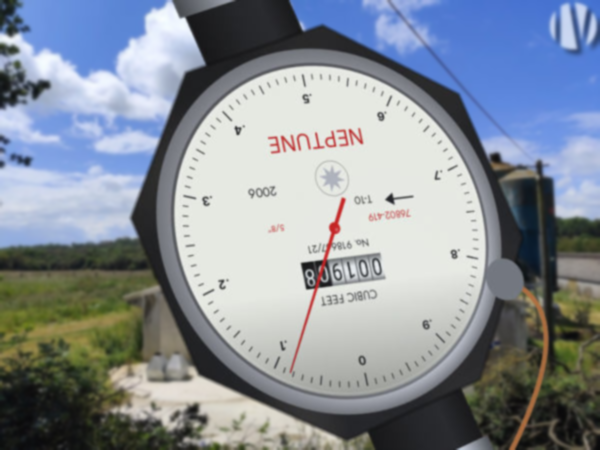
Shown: value=1908.08 unit=ft³
